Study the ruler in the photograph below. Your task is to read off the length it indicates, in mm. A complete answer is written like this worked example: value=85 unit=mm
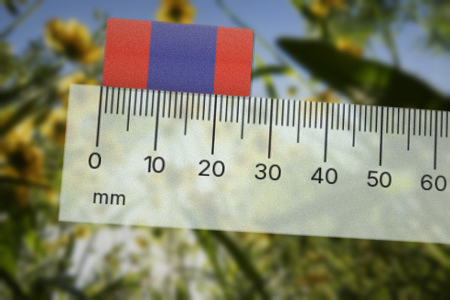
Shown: value=26 unit=mm
